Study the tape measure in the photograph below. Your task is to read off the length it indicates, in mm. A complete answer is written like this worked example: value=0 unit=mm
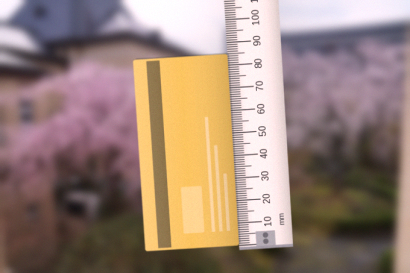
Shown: value=85 unit=mm
